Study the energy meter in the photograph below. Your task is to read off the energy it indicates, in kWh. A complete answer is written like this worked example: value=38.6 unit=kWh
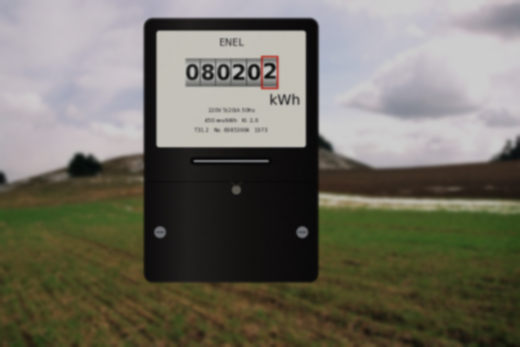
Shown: value=8020.2 unit=kWh
